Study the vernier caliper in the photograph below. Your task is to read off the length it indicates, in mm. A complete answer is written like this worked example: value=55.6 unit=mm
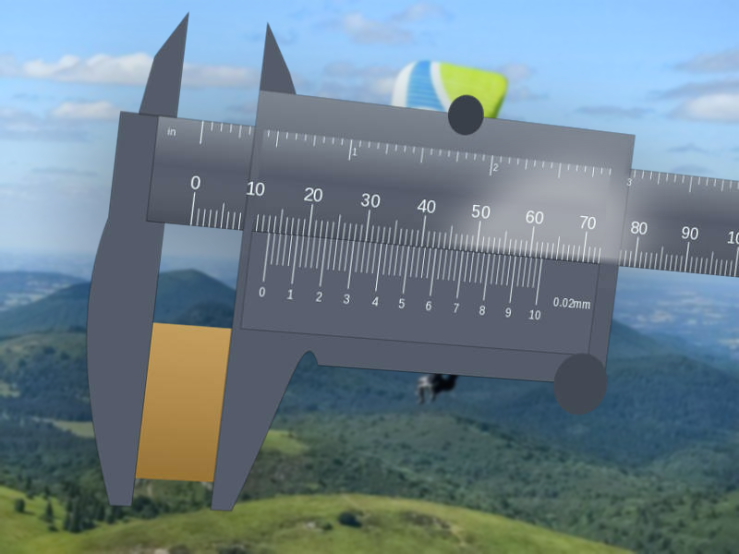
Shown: value=13.2 unit=mm
